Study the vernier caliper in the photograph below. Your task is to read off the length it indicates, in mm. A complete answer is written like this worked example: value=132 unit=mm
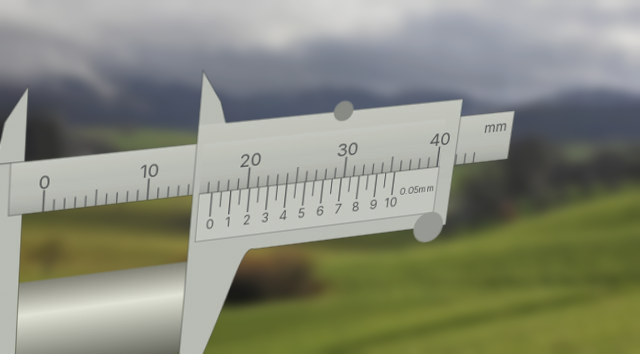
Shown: value=16.4 unit=mm
